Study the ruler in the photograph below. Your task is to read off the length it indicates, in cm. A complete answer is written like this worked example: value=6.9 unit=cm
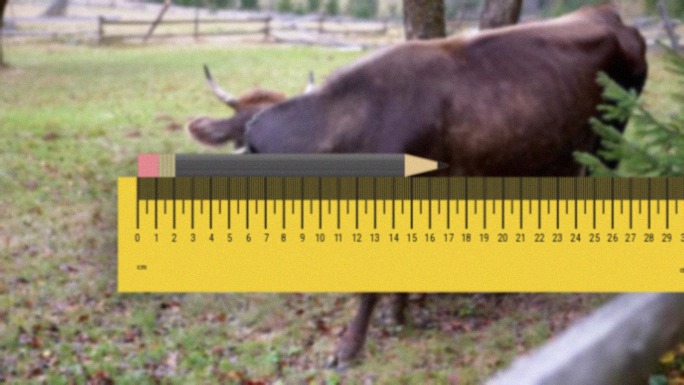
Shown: value=17 unit=cm
